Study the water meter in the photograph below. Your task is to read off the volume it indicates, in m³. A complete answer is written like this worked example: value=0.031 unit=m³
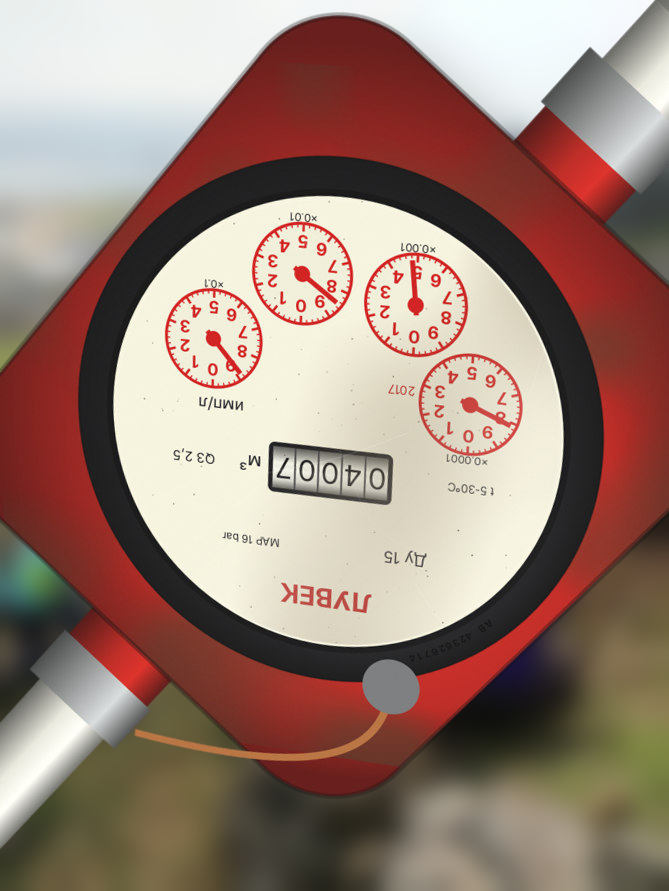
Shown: value=4007.8848 unit=m³
